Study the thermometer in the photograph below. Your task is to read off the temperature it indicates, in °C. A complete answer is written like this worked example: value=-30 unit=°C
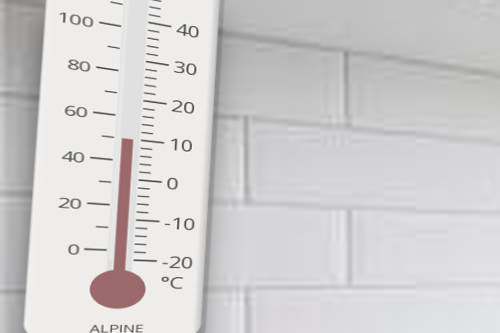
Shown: value=10 unit=°C
